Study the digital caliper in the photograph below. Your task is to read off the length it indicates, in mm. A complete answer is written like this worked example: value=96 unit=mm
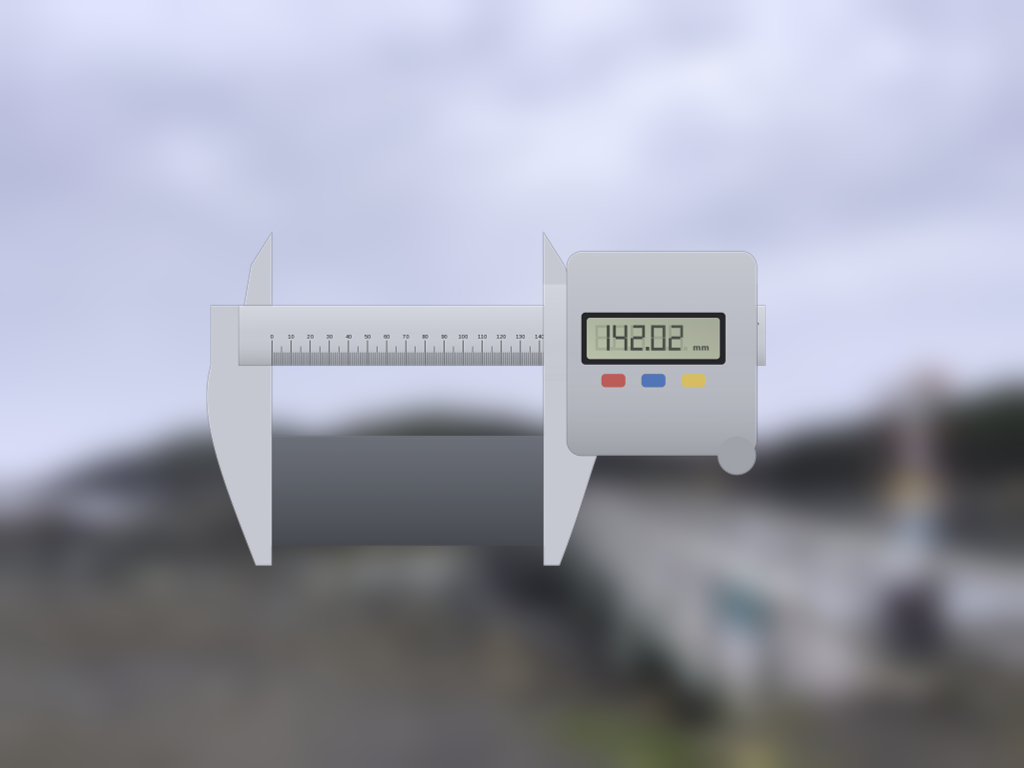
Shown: value=142.02 unit=mm
